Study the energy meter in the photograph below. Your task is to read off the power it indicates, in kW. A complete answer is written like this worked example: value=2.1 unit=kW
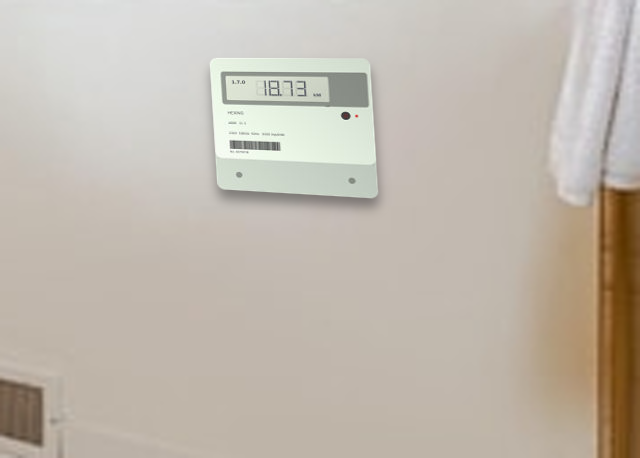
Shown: value=18.73 unit=kW
